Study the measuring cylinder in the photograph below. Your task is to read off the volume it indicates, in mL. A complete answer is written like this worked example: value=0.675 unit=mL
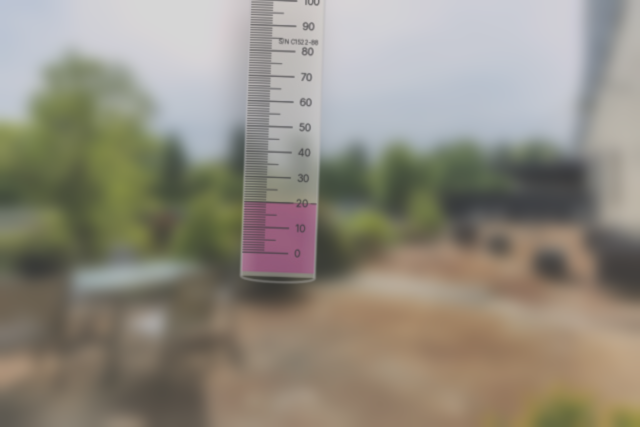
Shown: value=20 unit=mL
